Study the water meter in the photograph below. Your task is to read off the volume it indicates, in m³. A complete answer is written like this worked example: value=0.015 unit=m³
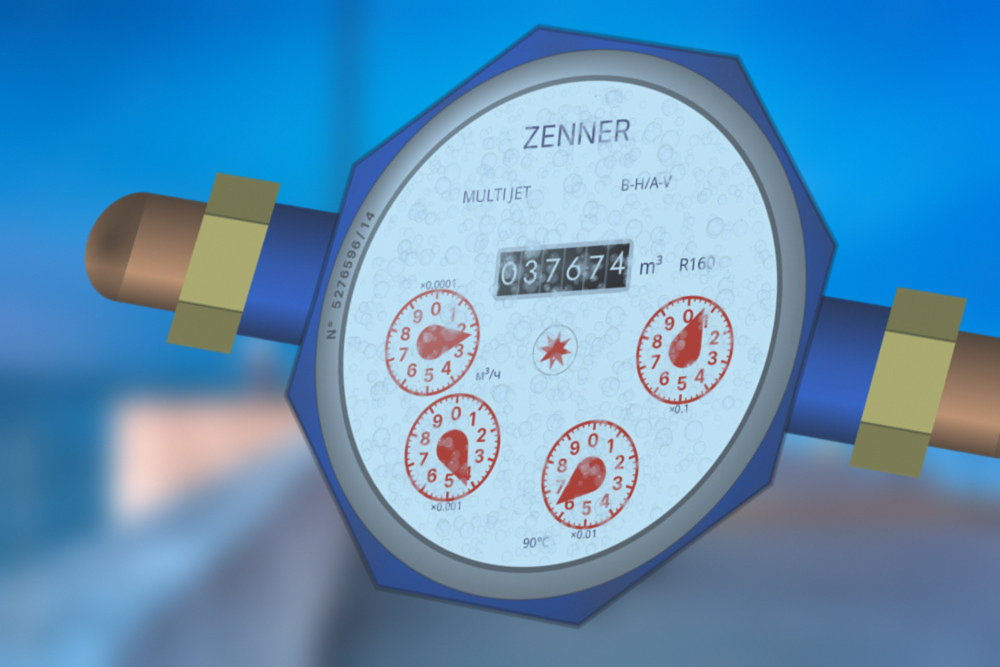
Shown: value=37674.0642 unit=m³
